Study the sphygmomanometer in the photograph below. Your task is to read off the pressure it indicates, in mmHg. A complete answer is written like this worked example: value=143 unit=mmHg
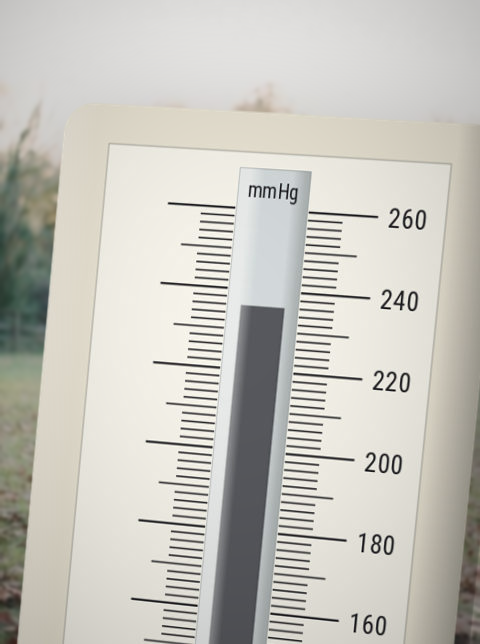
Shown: value=236 unit=mmHg
